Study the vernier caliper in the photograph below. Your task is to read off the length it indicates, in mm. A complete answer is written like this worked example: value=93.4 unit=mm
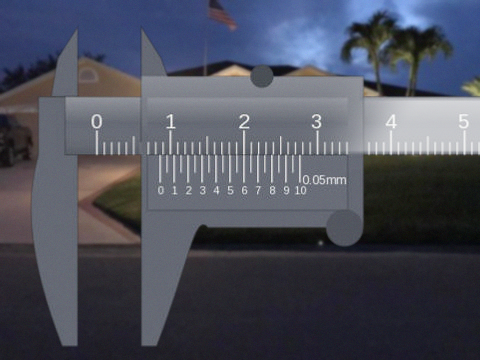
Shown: value=8.6 unit=mm
